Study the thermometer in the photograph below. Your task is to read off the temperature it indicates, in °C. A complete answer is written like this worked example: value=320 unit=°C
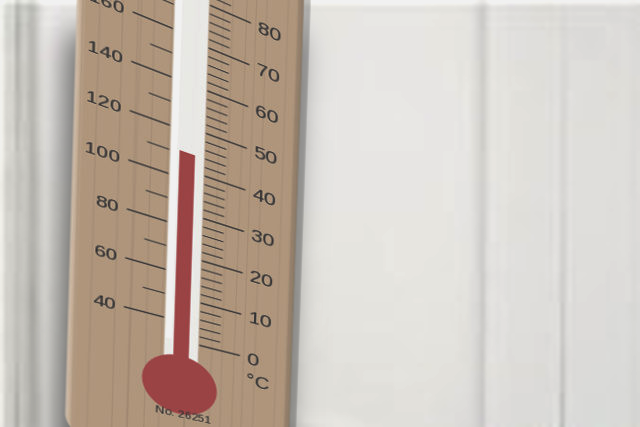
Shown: value=44 unit=°C
